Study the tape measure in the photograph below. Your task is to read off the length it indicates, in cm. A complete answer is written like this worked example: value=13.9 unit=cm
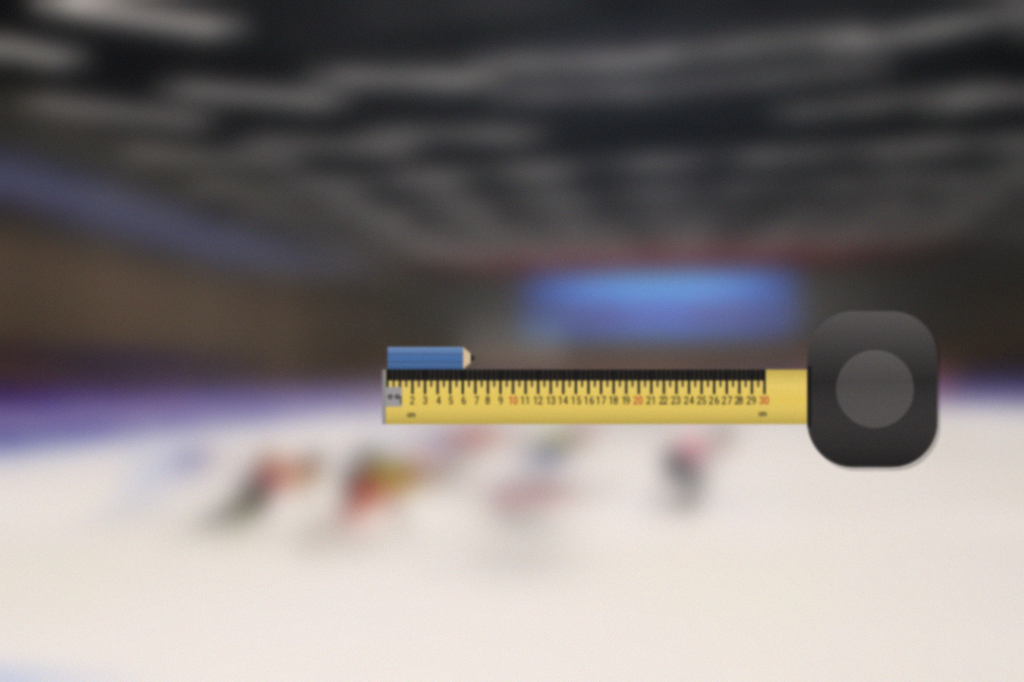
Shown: value=7 unit=cm
